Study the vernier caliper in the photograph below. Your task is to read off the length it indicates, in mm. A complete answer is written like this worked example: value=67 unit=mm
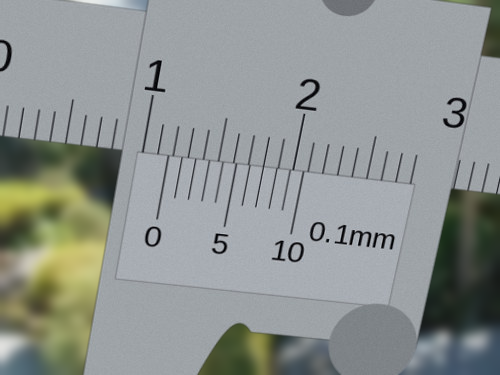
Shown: value=11.7 unit=mm
